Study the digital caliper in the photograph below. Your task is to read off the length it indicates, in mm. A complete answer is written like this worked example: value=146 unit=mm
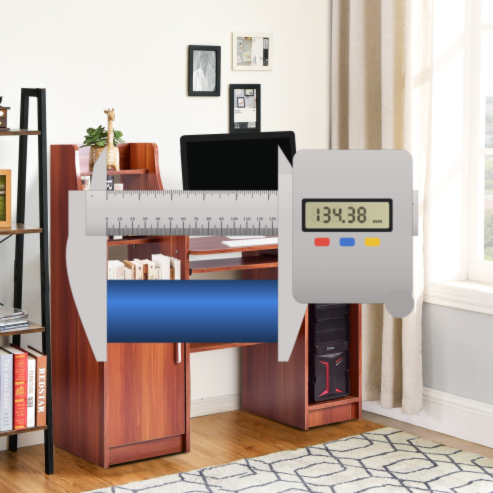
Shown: value=134.38 unit=mm
